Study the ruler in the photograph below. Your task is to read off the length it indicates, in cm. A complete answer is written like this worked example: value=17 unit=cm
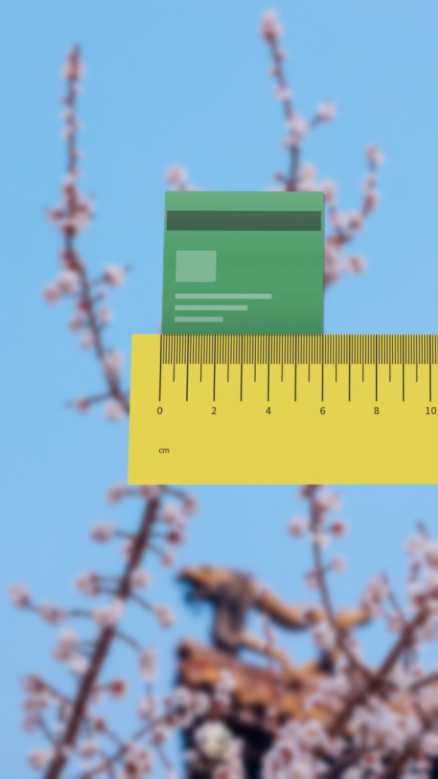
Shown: value=6 unit=cm
